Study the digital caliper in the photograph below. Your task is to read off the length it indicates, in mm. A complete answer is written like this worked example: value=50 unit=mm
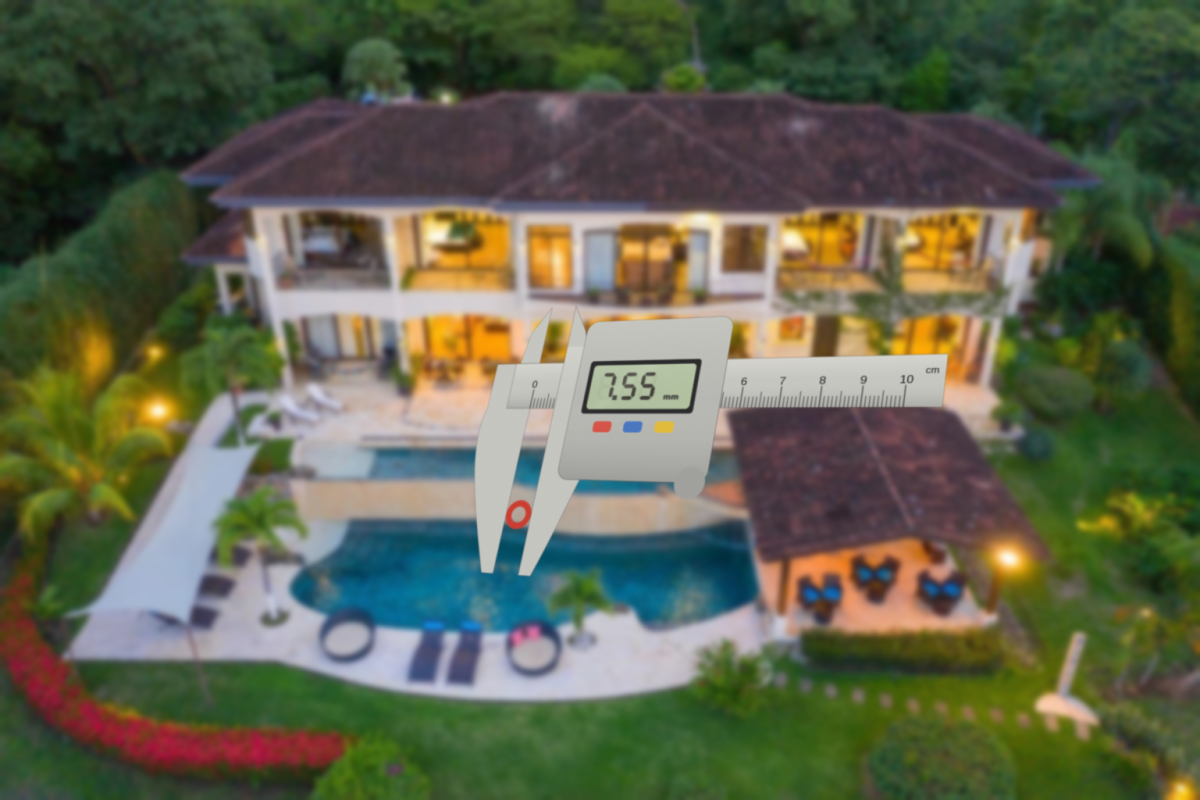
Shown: value=7.55 unit=mm
